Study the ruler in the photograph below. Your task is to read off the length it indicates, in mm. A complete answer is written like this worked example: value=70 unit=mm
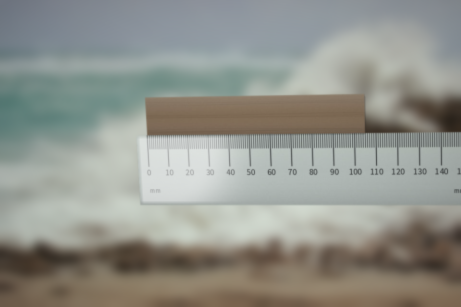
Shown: value=105 unit=mm
